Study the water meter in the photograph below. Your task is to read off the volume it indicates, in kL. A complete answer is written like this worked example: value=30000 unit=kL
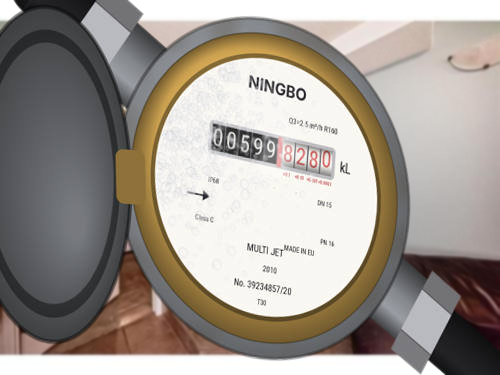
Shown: value=599.8280 unit=kL
